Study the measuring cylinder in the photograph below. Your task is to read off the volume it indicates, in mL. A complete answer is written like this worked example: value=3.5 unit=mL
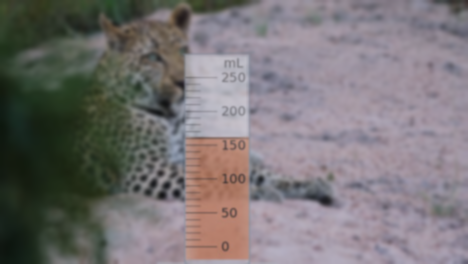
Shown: value=160 unit=mL
